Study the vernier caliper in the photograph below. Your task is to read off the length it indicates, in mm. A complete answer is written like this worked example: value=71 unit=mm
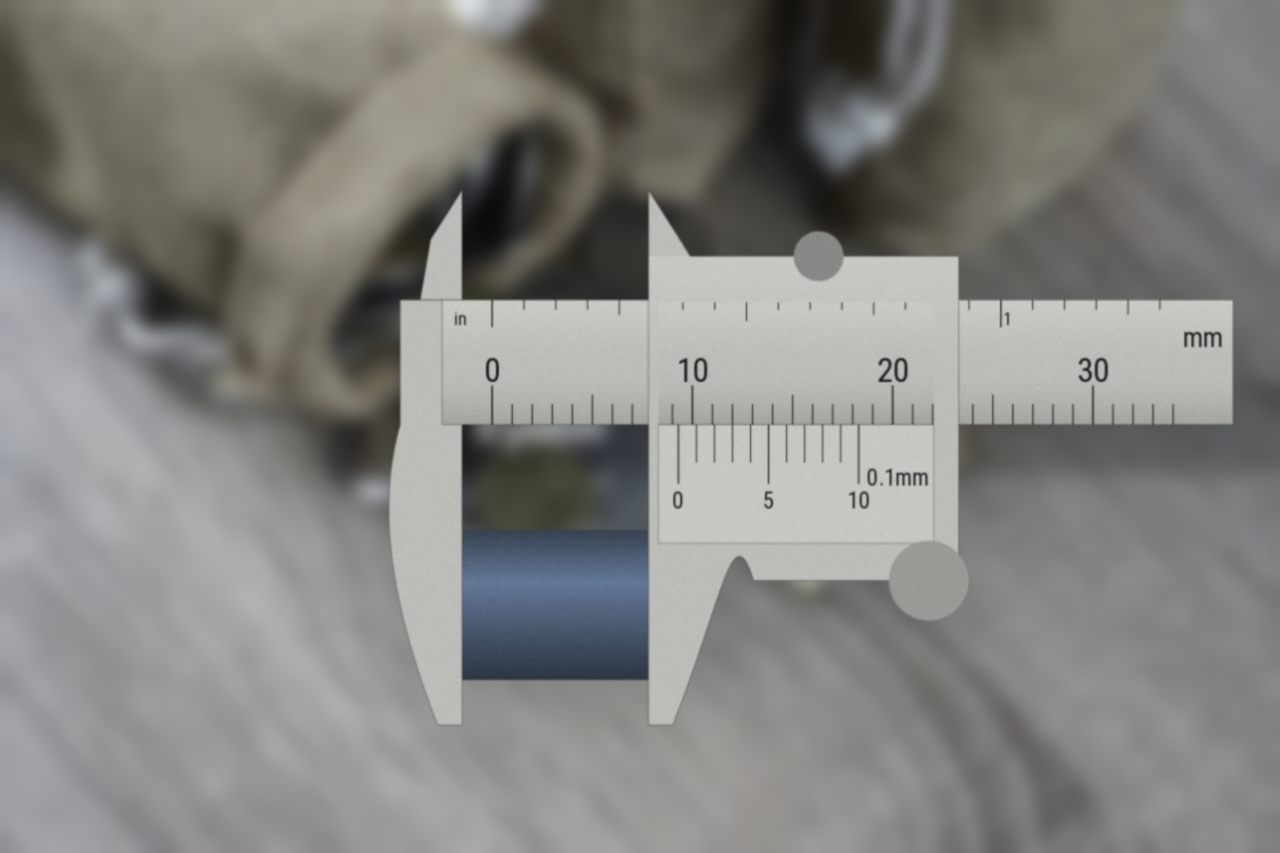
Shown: value=9.3 unit=mm
